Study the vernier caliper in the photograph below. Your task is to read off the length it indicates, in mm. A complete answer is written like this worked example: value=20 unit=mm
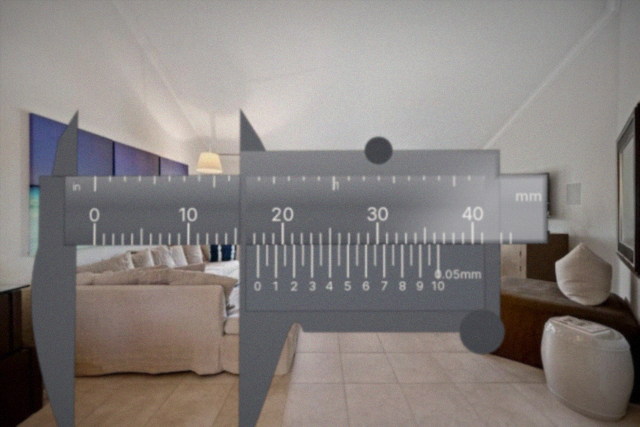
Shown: value=17.4 unit=mm
